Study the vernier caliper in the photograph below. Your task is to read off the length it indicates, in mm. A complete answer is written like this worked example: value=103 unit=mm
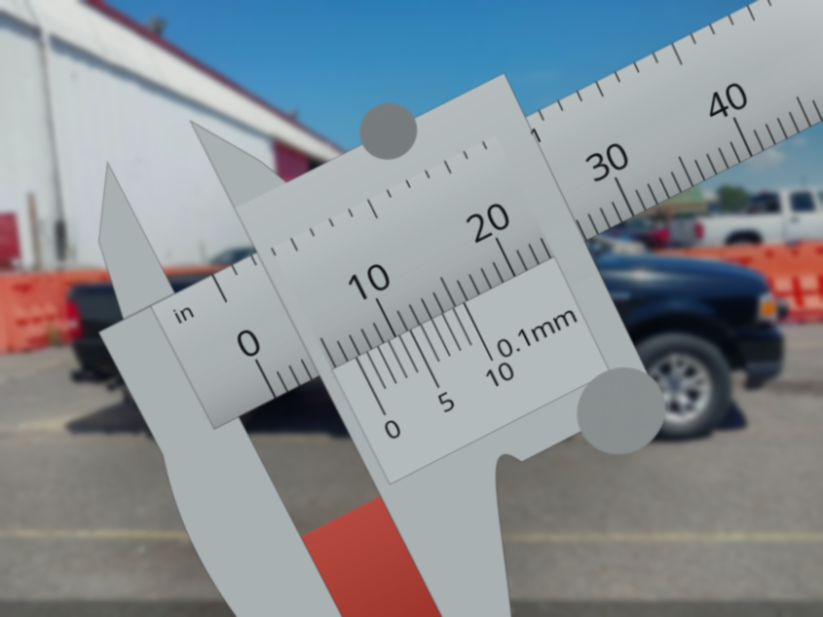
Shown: value=6.7 unit=mm
